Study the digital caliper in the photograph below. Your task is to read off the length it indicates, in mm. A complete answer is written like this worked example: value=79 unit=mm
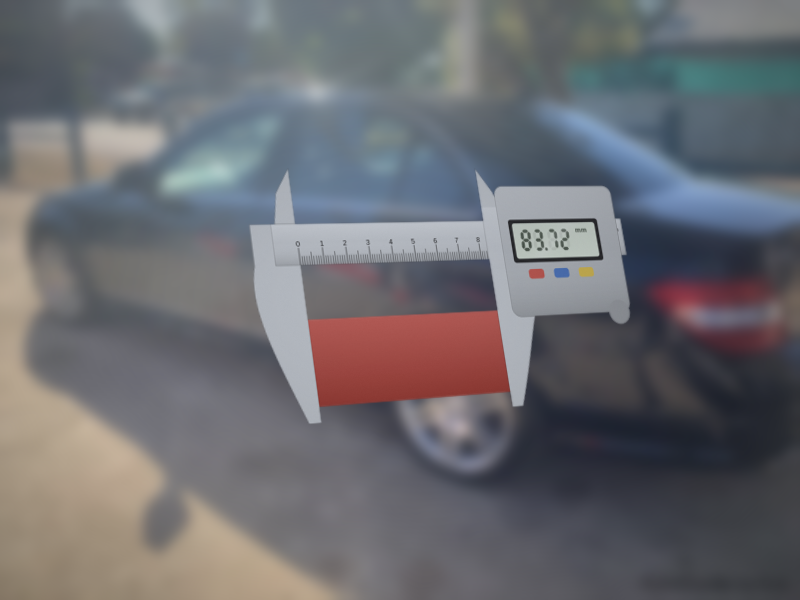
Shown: value=83.72 unit=mm
